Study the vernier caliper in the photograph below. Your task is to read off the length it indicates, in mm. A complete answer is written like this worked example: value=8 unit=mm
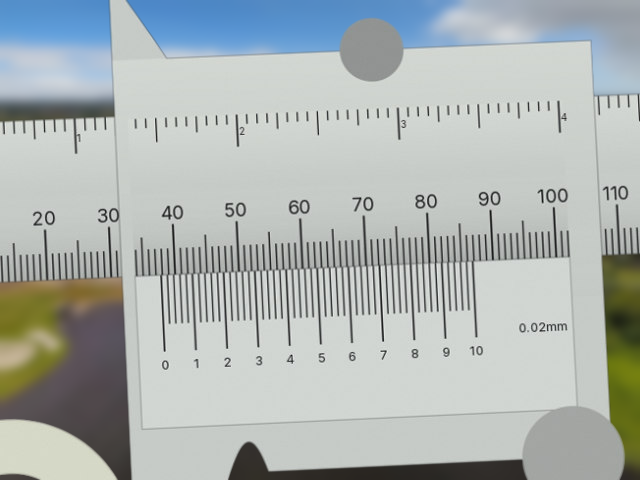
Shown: value=37.8 unit=mm
